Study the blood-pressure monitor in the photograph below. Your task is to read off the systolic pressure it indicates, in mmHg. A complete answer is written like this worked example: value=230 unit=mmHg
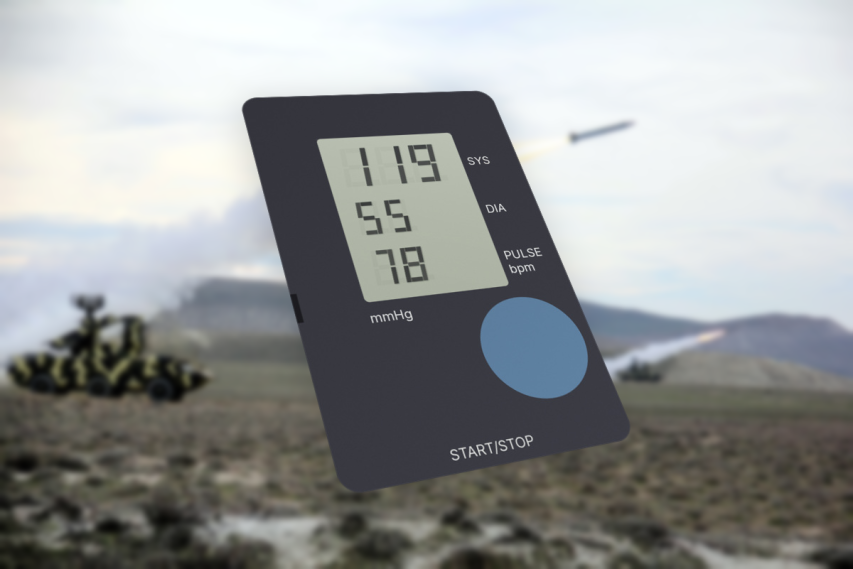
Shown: value=119 unit=mmHg
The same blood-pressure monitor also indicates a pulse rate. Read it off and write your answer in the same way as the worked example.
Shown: value=78 unit=bpm
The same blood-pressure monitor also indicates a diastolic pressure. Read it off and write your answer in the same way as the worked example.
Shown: value=55 unit=mmHg
